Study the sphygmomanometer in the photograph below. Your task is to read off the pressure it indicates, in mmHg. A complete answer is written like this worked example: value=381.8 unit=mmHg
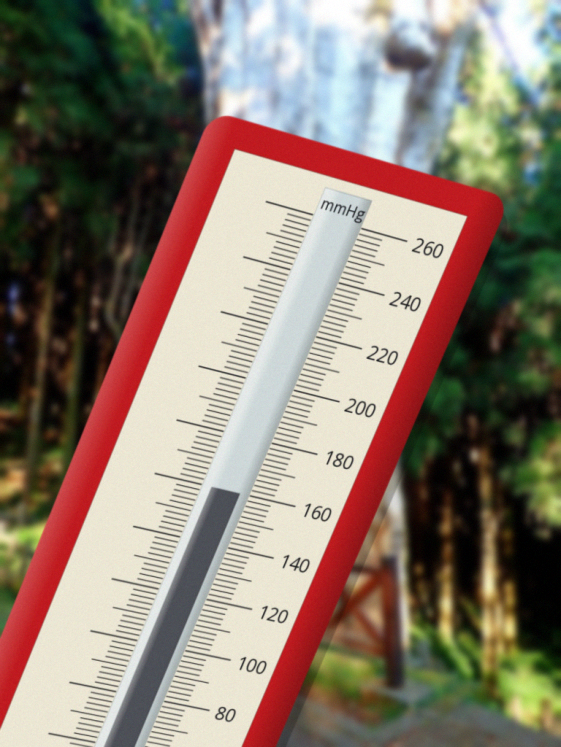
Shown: value=160 unit=mmHg
